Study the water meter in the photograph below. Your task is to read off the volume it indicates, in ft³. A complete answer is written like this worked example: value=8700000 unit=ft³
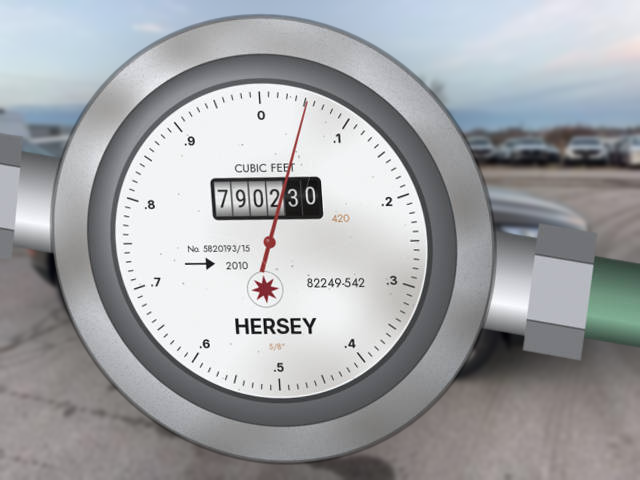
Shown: value=790230.05 unit=ft³
